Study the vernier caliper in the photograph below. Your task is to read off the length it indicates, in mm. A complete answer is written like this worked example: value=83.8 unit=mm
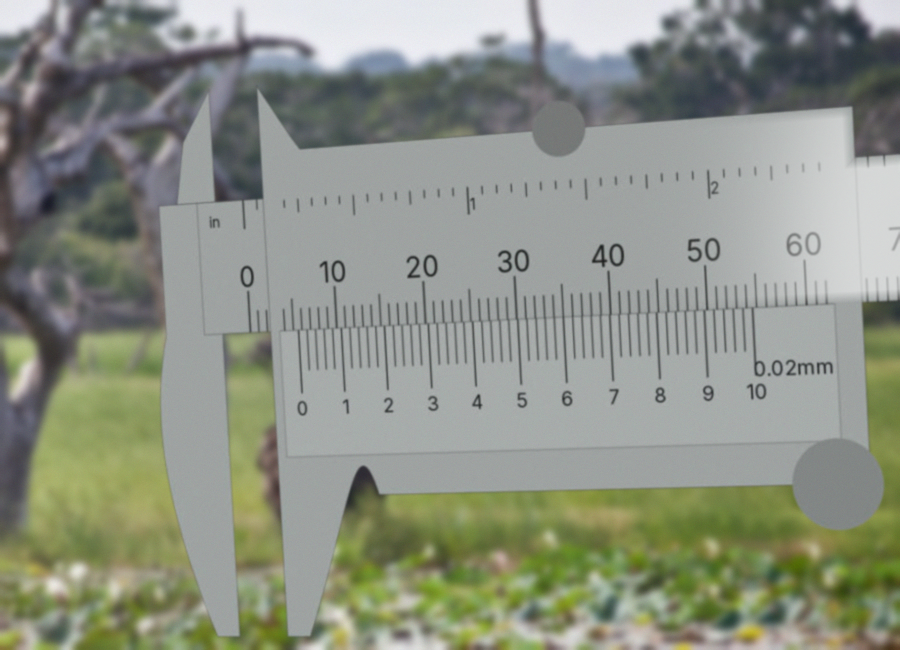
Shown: value=5.6 unit=mm
